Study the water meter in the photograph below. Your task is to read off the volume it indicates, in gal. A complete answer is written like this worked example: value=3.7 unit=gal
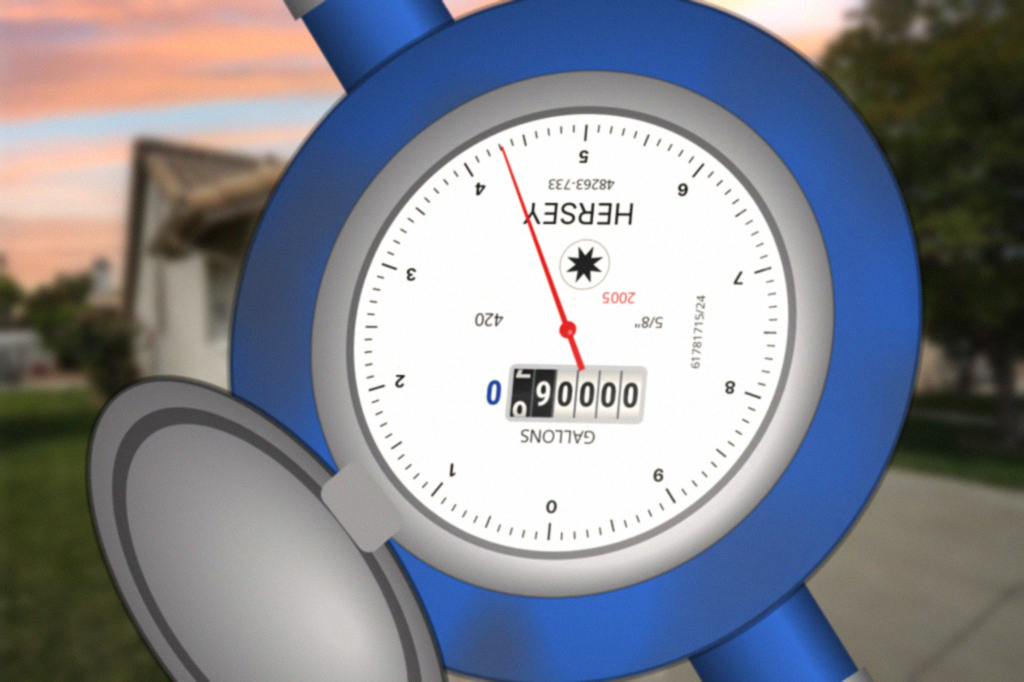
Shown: value=664.3 unit=gal
